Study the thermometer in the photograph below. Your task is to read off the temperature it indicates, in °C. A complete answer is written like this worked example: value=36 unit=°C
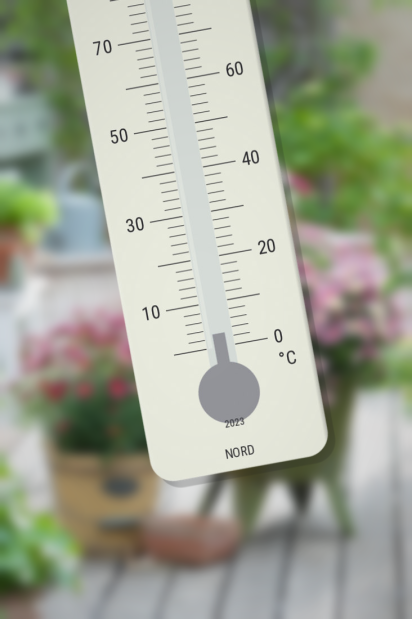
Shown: value=3 unit=°C
